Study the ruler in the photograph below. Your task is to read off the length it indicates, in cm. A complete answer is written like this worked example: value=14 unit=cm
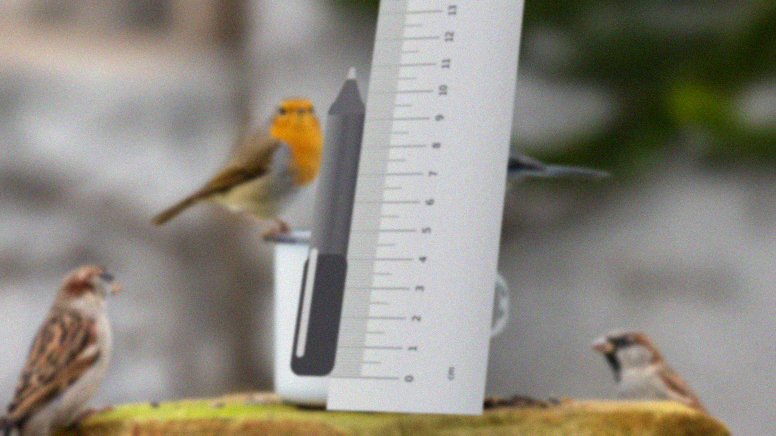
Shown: value=11 unit=cm
